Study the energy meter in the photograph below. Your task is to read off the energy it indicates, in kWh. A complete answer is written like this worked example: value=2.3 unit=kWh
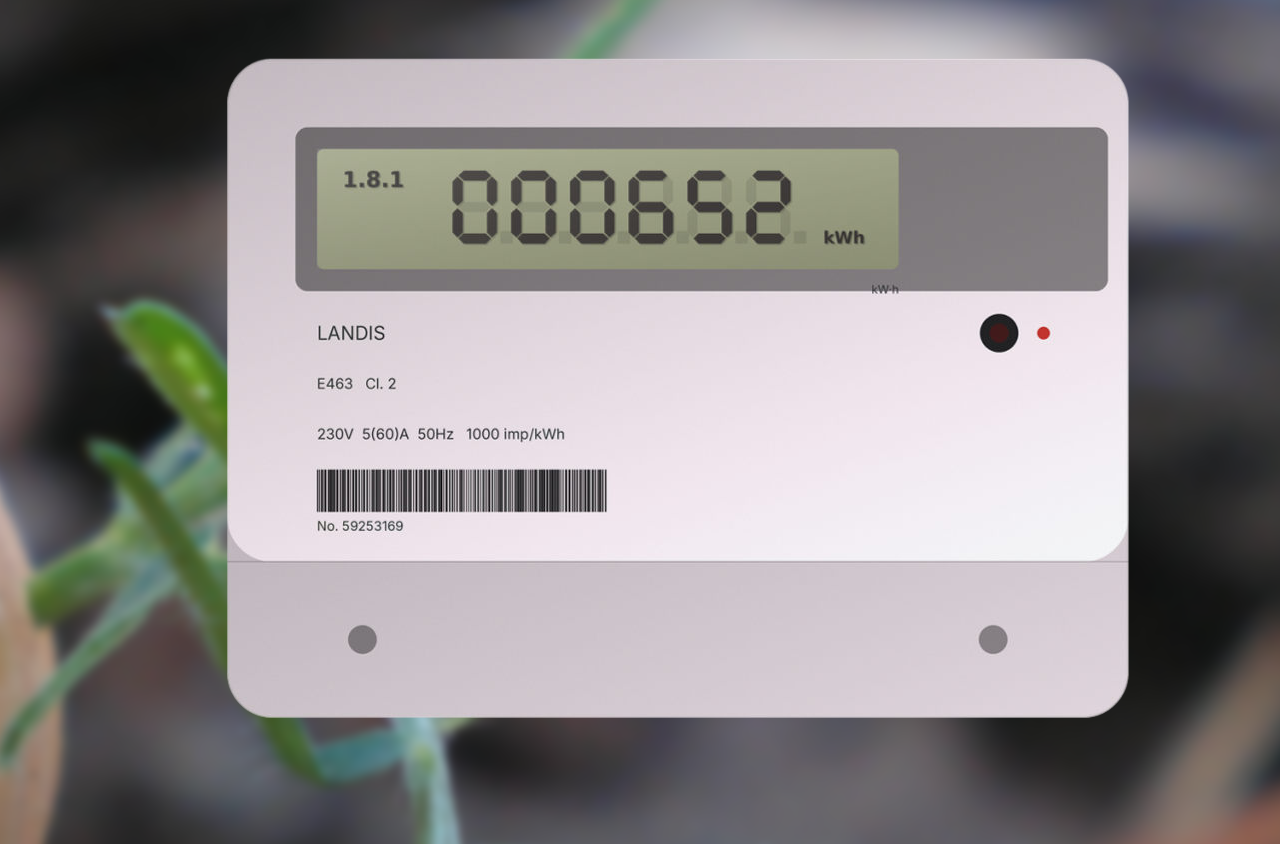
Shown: value=652 unit=kWh
